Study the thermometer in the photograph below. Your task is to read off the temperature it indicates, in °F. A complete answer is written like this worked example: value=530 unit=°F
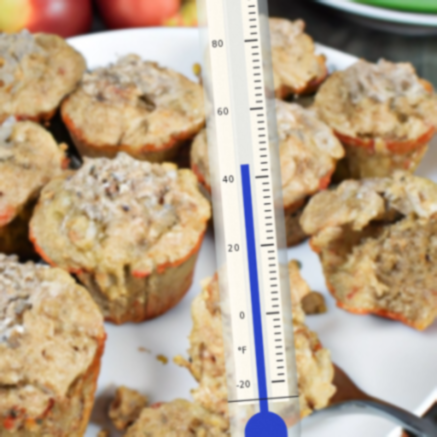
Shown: value=44 unit=°F
